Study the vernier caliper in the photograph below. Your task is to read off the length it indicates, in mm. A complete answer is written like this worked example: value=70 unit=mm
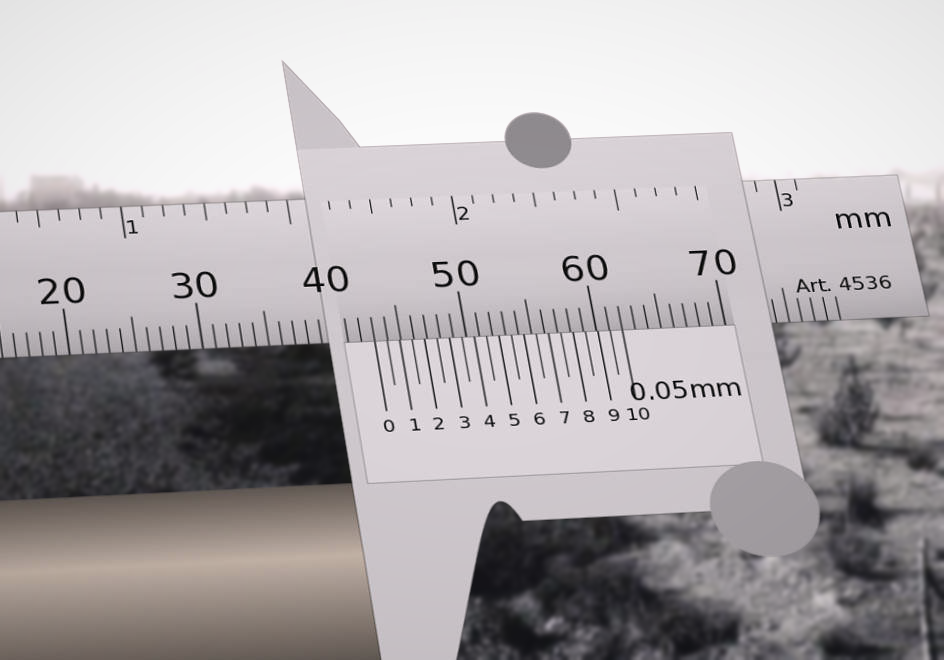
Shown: value=43.0 unit=mm
